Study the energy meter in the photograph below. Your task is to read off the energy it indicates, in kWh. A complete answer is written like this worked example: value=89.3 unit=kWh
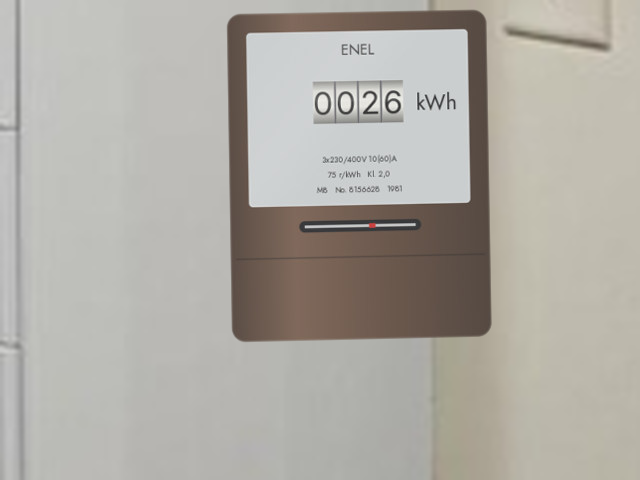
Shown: value=26 unit=kWh
